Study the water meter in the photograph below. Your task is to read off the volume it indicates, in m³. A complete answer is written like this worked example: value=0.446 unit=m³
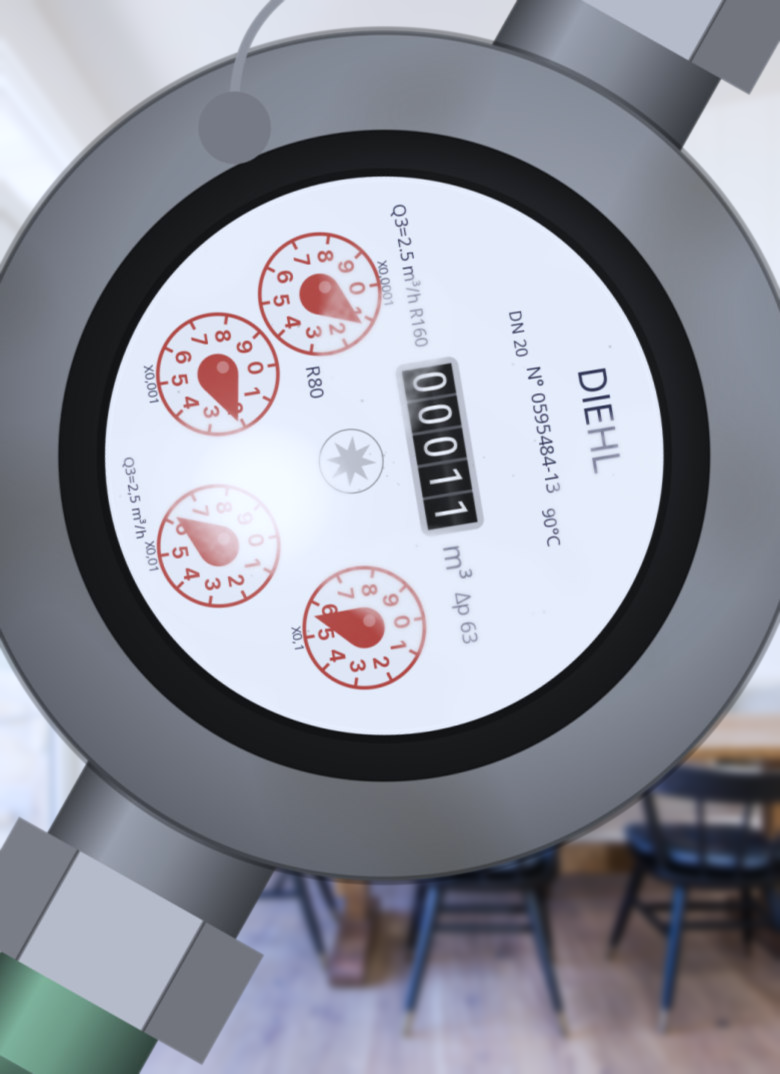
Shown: value=11.5621 unit=m³
